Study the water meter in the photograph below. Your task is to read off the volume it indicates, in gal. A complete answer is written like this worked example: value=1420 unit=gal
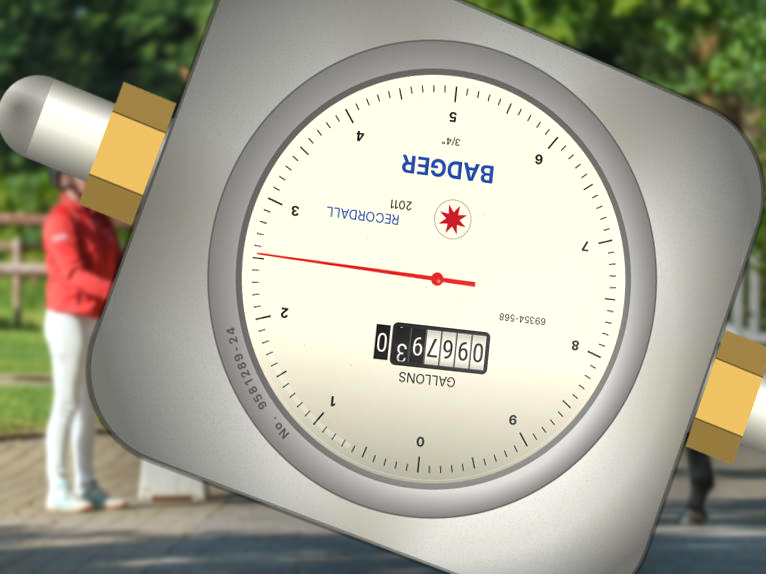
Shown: value=967932.5 unit=gal
